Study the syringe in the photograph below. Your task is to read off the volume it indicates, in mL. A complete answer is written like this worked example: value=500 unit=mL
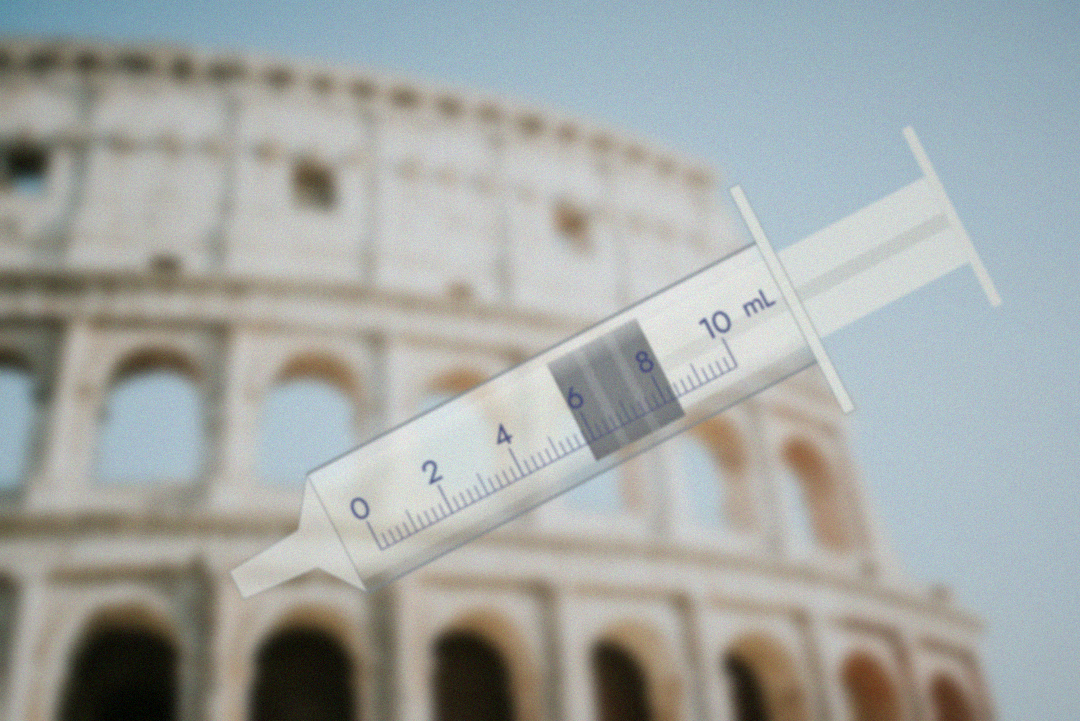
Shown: value=5.8 unit=mL
